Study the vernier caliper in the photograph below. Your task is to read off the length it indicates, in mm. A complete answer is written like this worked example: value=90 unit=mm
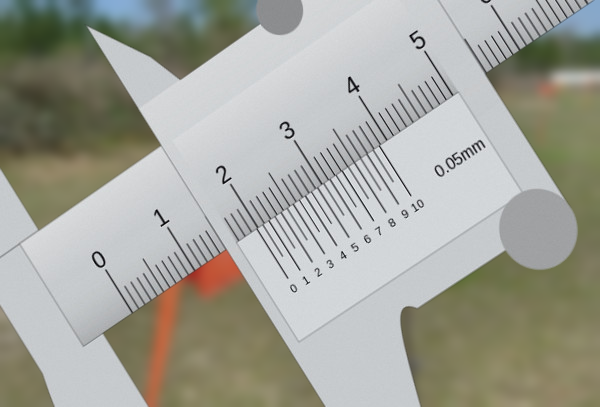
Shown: value=19.8 unit=mm
